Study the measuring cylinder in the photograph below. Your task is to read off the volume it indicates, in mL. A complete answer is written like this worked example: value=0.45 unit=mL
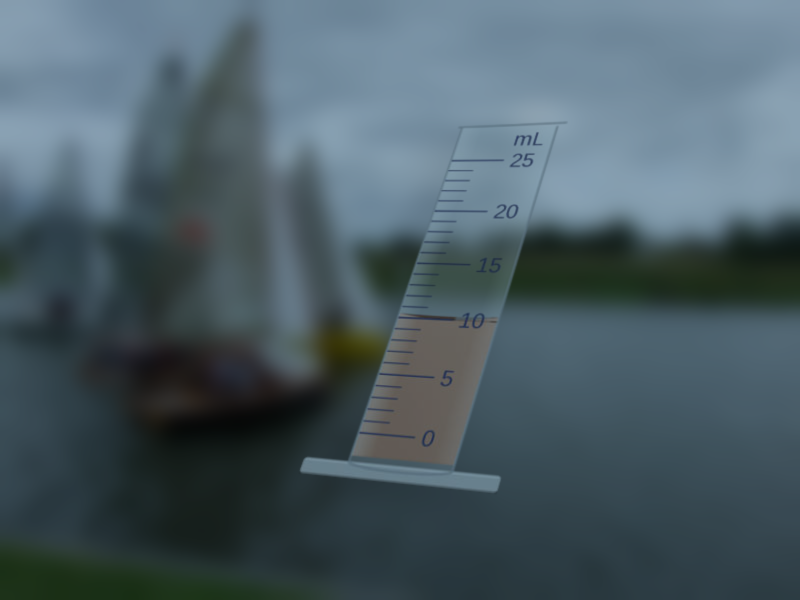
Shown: value=10 unit=mL
